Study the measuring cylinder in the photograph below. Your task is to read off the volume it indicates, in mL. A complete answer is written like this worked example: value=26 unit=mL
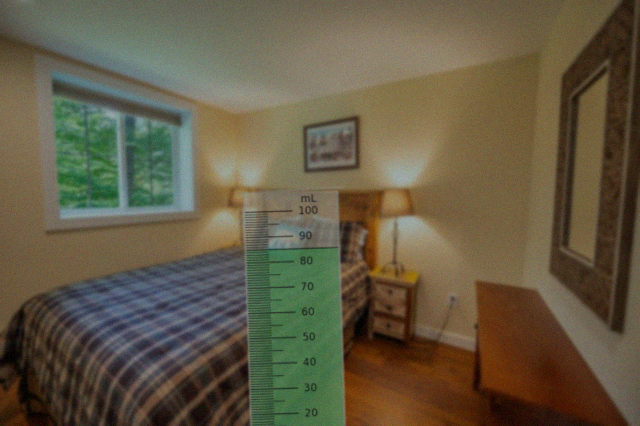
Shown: value=85 unit=mL
